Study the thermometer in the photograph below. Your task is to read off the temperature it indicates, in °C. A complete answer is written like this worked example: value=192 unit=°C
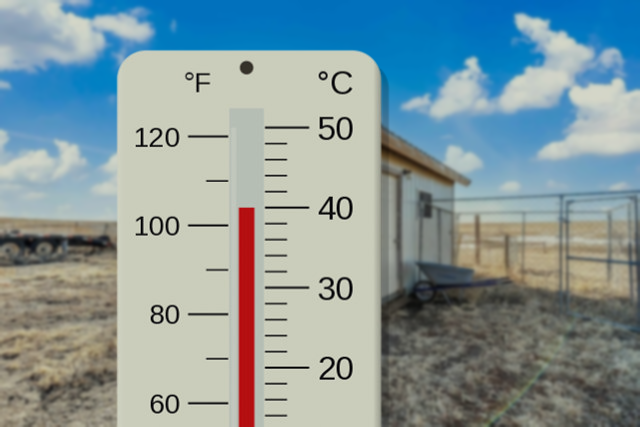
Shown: value=40 unit=°C
